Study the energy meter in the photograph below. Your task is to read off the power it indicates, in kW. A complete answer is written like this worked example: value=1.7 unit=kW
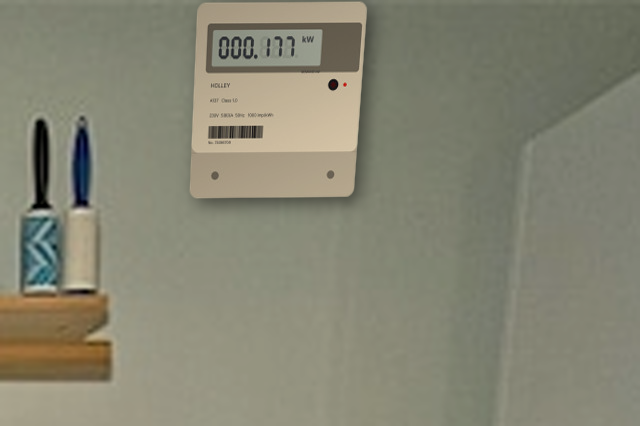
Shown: value=0.177 unit=kW
